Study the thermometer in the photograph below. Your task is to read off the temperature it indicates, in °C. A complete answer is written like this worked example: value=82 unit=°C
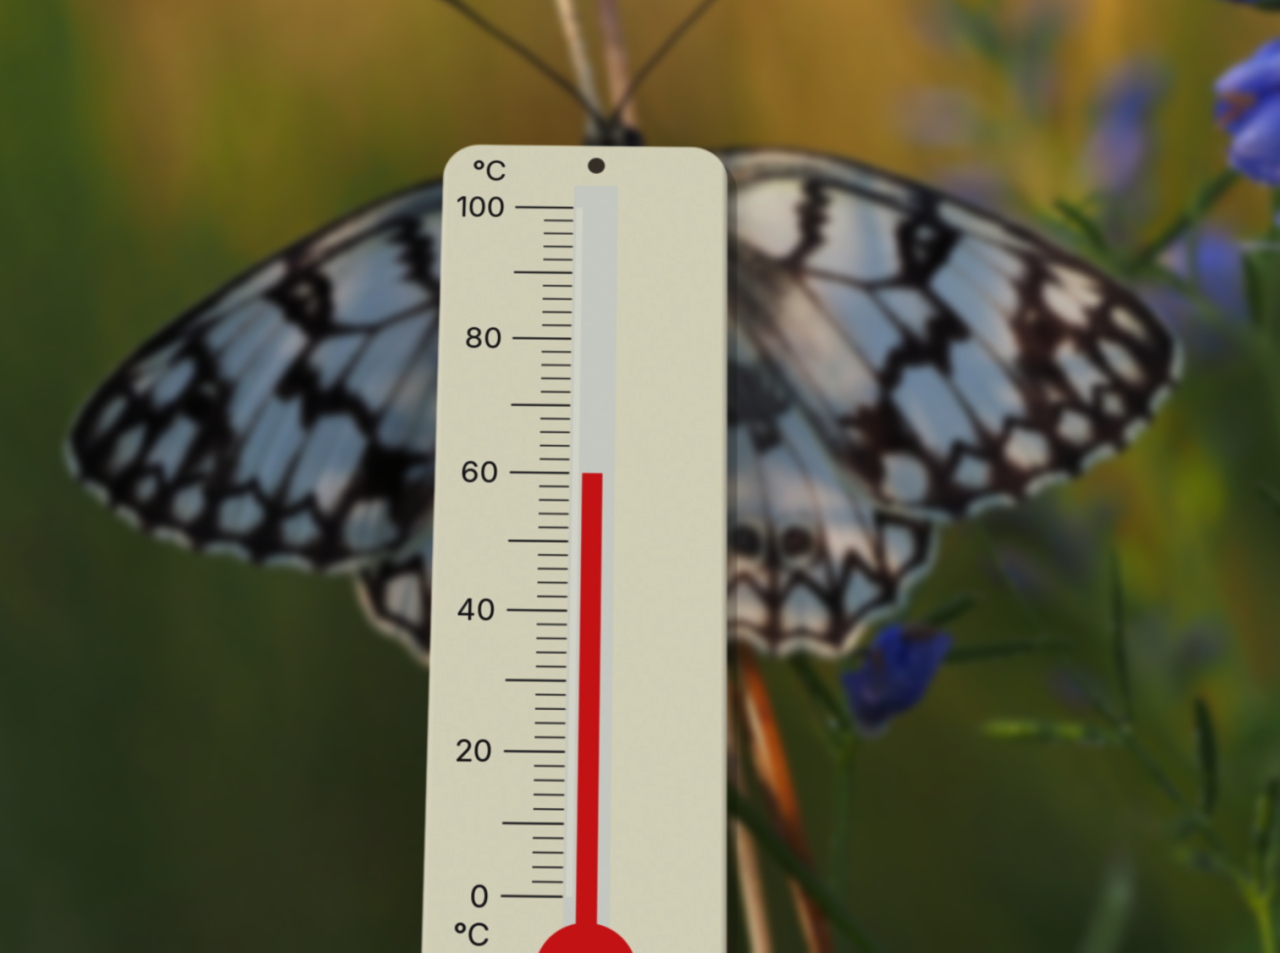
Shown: value=60 unit=°C
